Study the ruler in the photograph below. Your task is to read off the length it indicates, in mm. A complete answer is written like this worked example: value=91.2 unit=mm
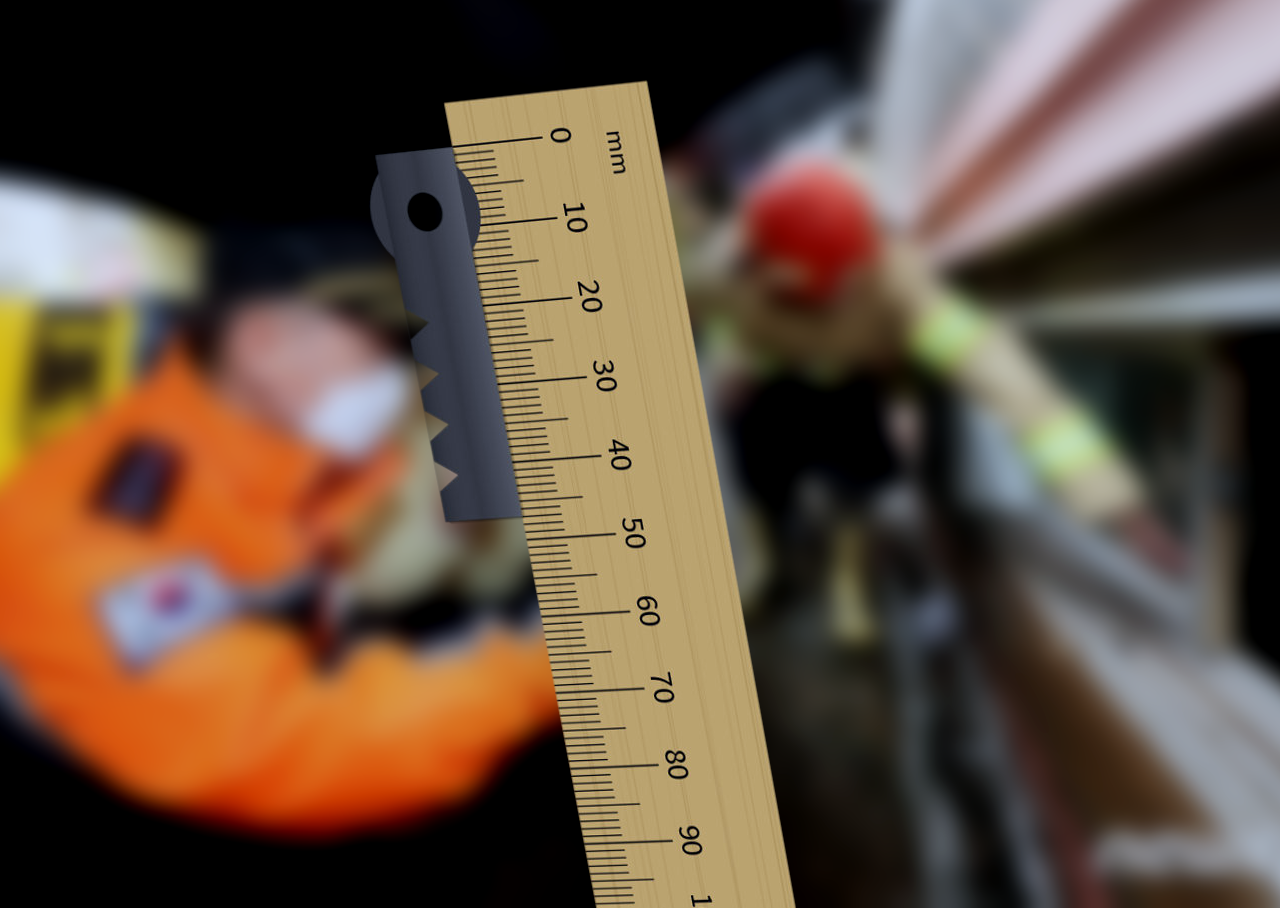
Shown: value=47 unit=mm
